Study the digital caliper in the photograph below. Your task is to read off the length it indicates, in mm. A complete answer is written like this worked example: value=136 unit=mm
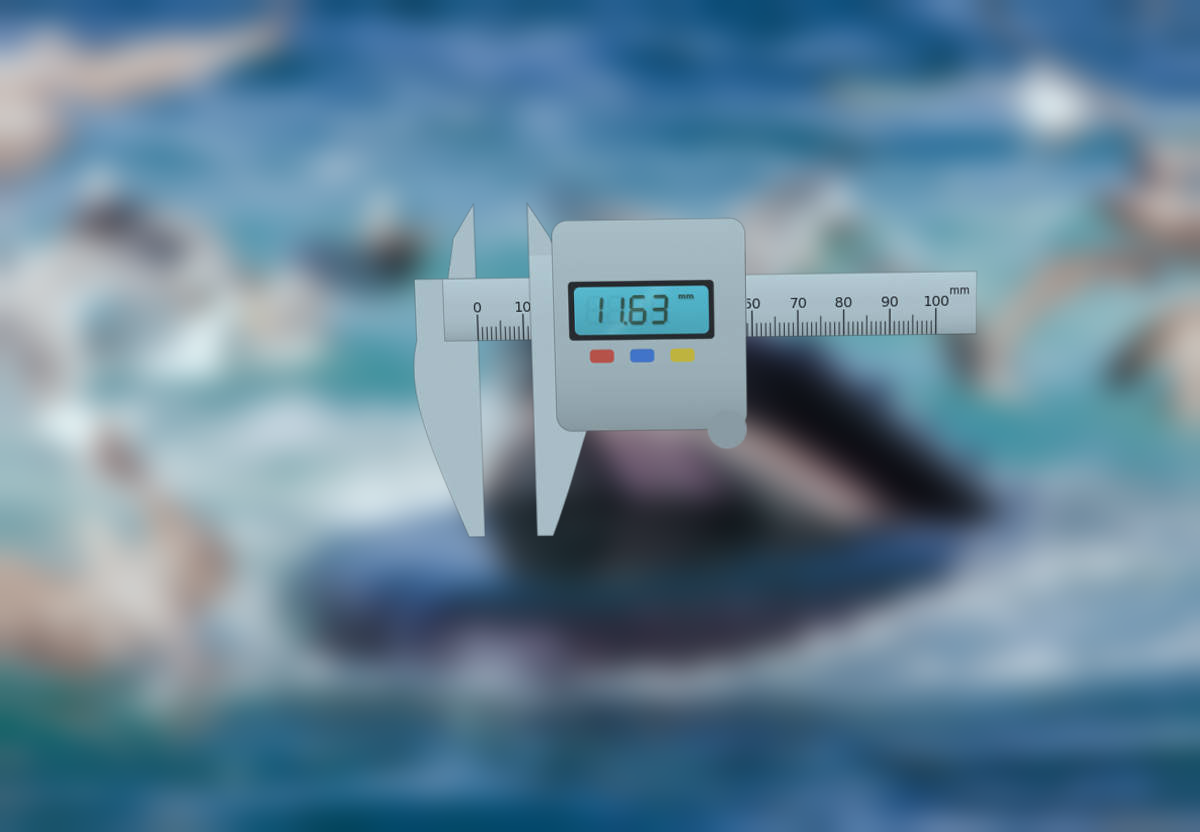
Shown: value=11.63 unit=mm
